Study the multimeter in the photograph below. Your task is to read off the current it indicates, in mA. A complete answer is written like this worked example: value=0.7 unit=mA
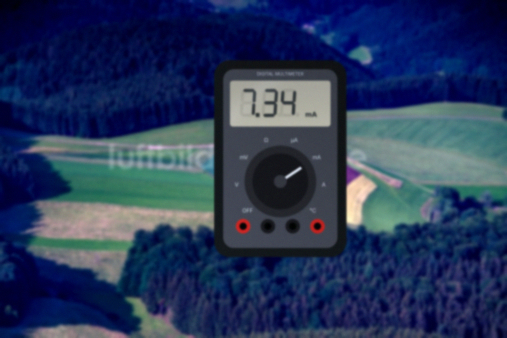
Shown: value=7.34 unit=mA
